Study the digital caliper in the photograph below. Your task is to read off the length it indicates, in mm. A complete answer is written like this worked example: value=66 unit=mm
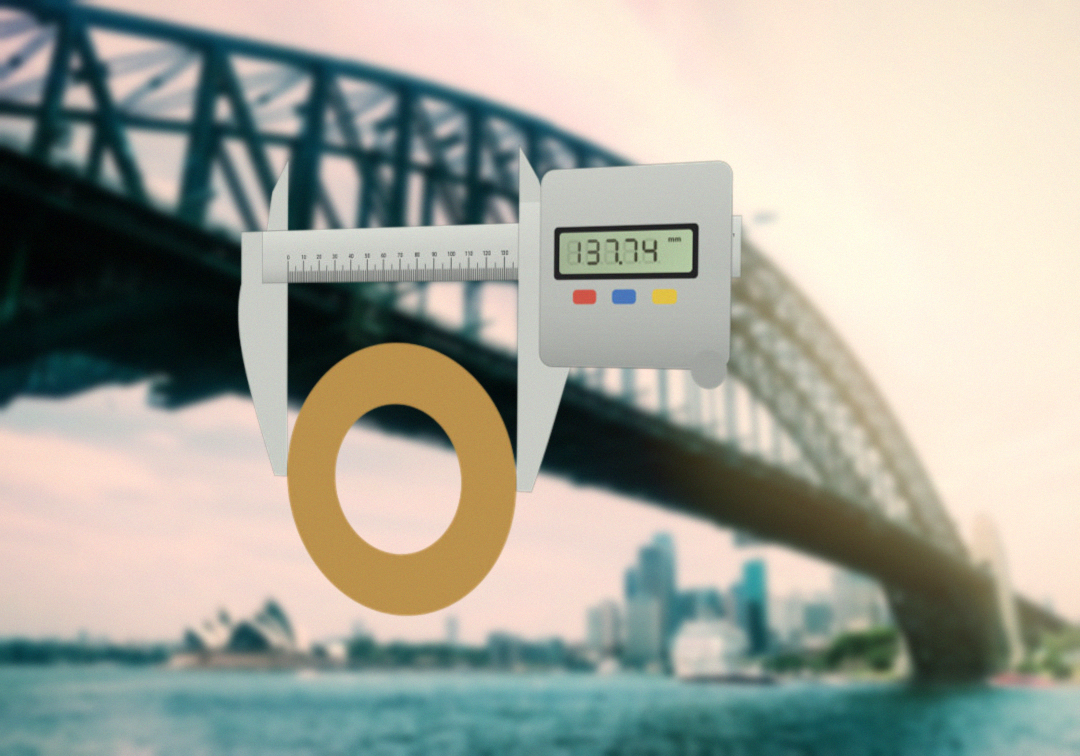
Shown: value=137.74 unit=mm
